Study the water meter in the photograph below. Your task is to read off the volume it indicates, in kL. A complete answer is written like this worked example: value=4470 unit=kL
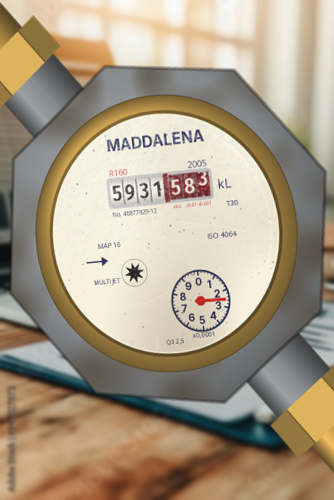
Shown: value=5931.5832 unit=kL
